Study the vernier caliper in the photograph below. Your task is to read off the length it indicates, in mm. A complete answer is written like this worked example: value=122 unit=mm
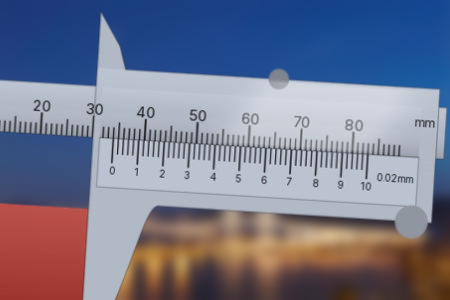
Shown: value=34.0 unit=mm
